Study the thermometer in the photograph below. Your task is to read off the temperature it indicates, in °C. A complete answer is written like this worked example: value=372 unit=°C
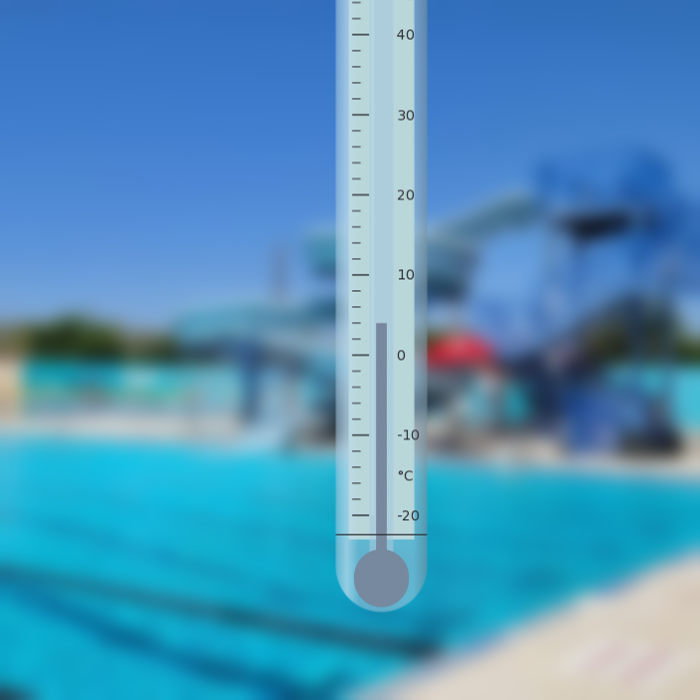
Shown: value=4 unit=°C
